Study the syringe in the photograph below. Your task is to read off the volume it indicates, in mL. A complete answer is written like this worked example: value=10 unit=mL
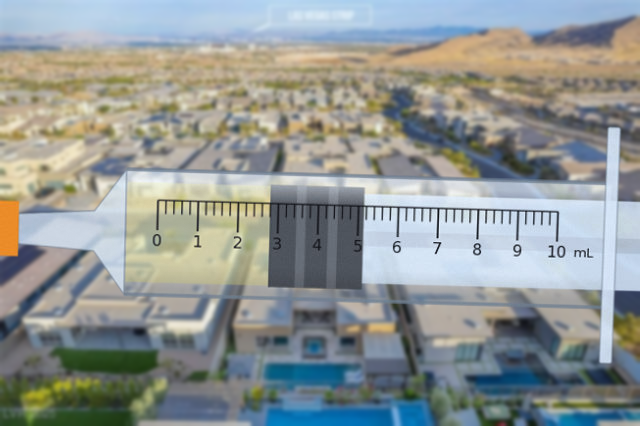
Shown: value=2.8 unit=mL
